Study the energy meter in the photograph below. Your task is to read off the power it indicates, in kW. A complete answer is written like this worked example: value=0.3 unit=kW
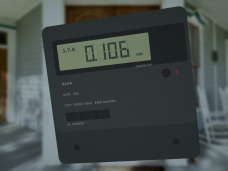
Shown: value=0.106 unit=kW
